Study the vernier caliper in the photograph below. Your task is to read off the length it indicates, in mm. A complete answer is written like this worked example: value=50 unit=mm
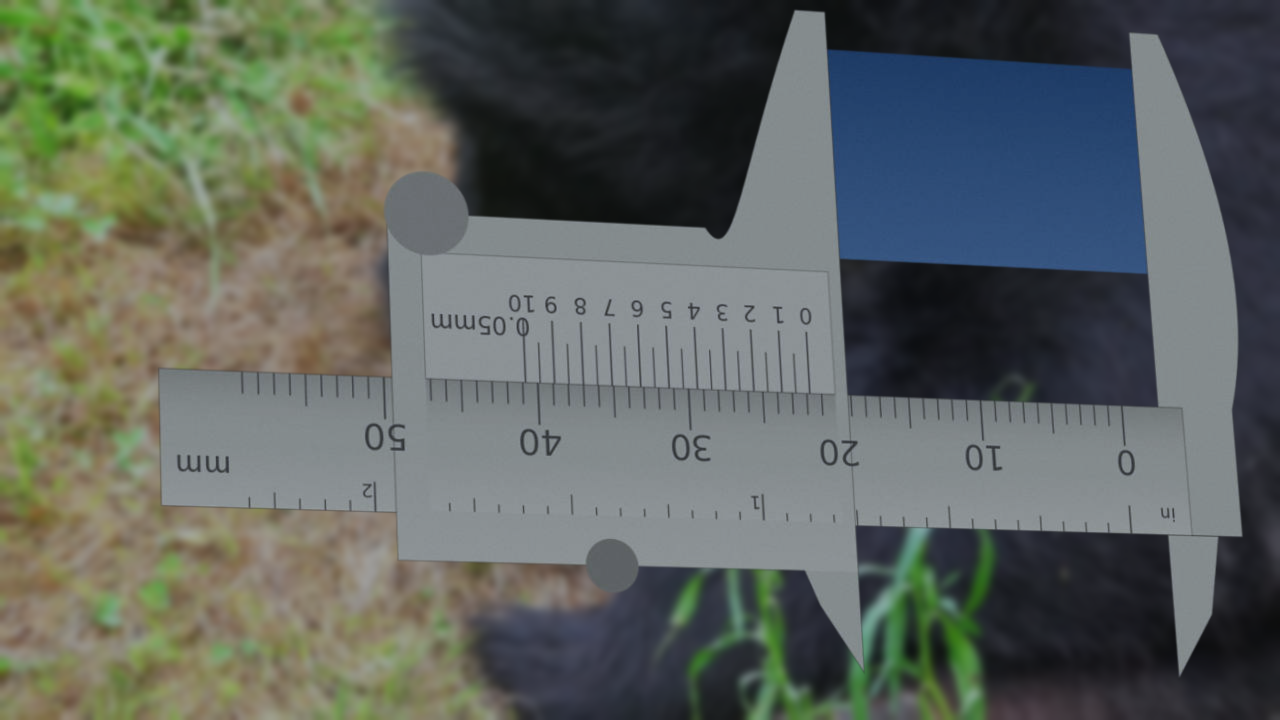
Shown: value=21.8 unit=mm
